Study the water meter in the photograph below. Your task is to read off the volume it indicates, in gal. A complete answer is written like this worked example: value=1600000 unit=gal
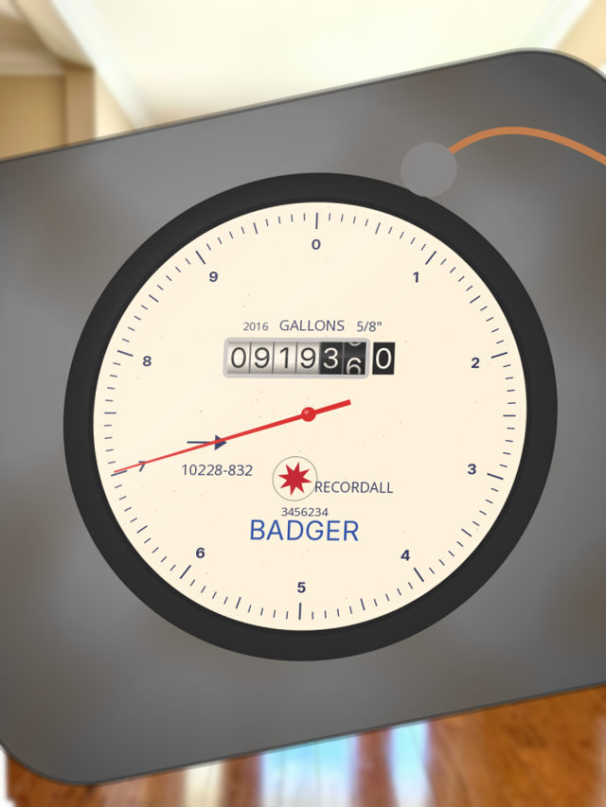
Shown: value=919357.0 unit=gal
